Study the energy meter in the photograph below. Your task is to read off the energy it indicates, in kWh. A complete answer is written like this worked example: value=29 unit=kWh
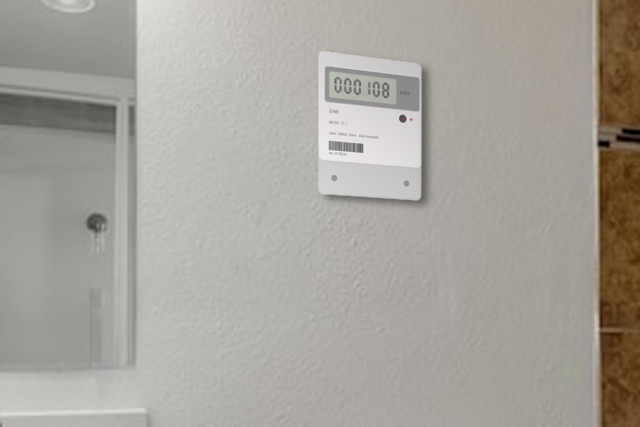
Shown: value=108 unit=kWh
